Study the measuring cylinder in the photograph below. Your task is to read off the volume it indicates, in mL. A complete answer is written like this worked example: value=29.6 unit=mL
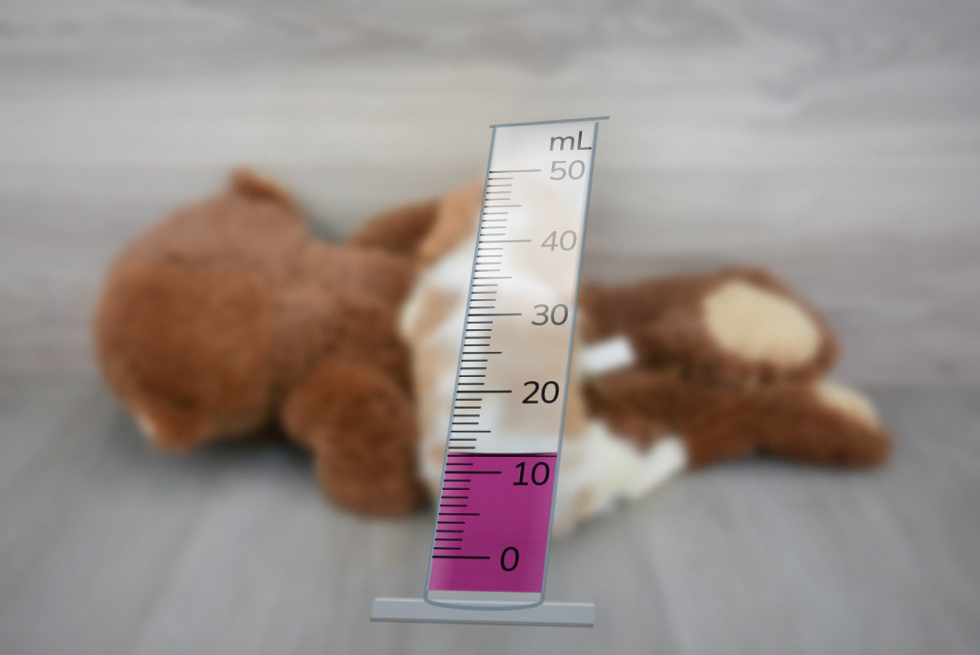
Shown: value=12 unit=mL
